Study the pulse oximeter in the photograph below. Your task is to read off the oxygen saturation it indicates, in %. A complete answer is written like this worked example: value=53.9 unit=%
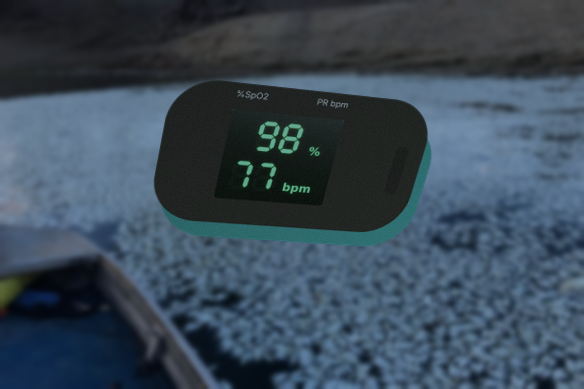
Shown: value=98 unit=%
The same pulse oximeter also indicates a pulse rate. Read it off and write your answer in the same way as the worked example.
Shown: value=77 unit=bpm
